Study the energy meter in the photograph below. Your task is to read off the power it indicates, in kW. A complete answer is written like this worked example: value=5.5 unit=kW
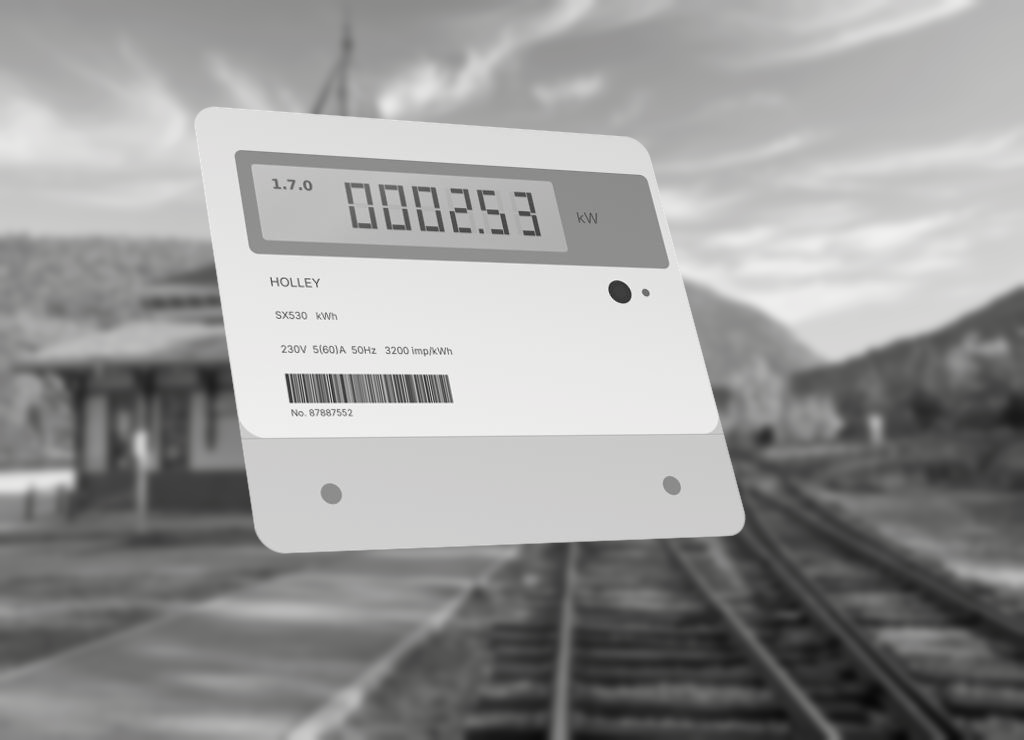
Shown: value=2.53 unit=kW
